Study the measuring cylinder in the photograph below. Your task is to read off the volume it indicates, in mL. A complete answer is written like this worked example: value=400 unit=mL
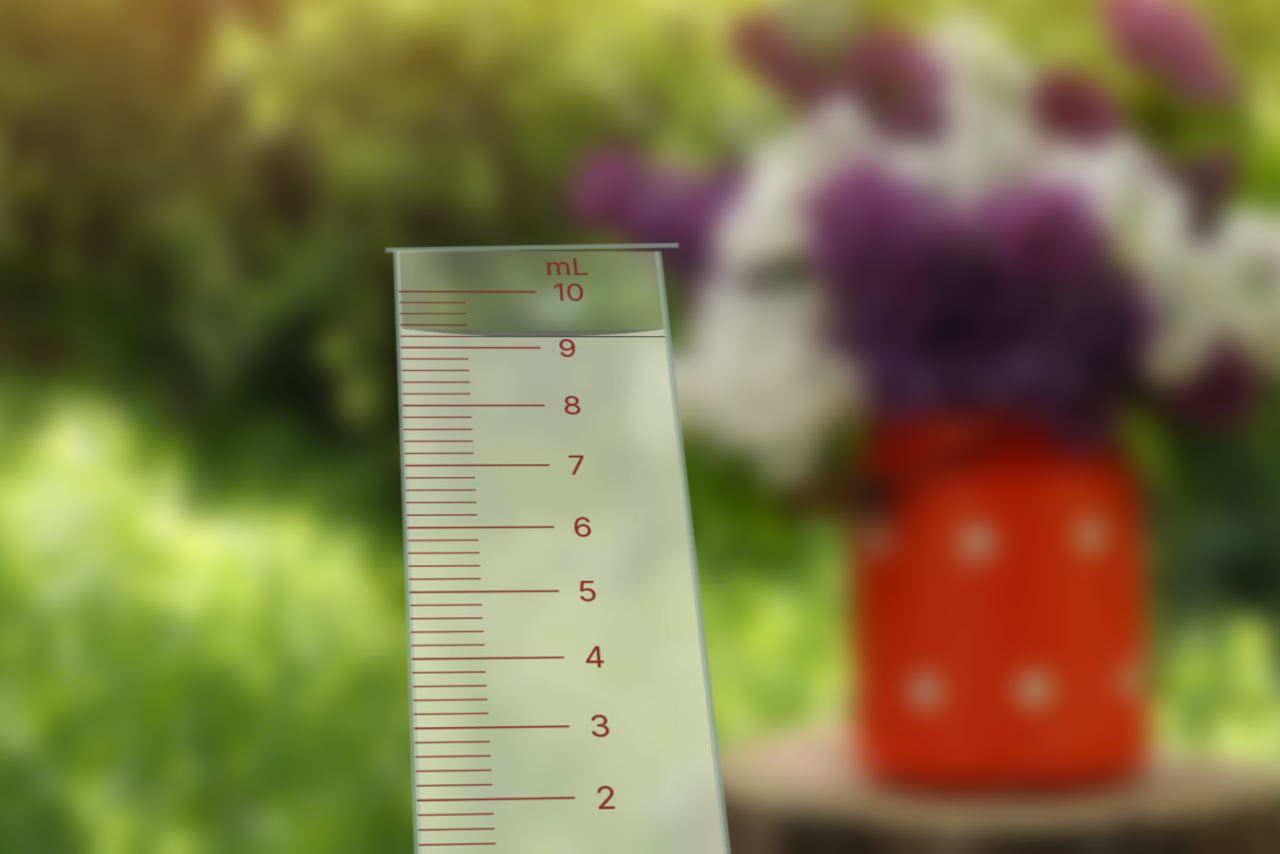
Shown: value=9.2 unit=mL
